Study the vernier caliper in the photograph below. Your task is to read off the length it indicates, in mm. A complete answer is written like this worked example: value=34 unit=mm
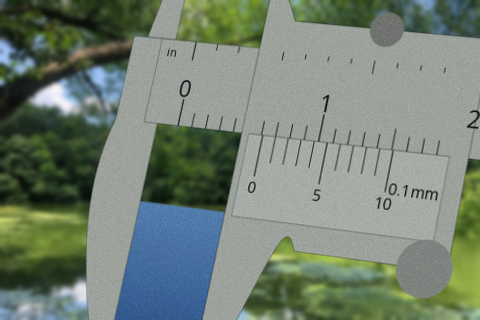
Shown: value=6.1 unit=mm
